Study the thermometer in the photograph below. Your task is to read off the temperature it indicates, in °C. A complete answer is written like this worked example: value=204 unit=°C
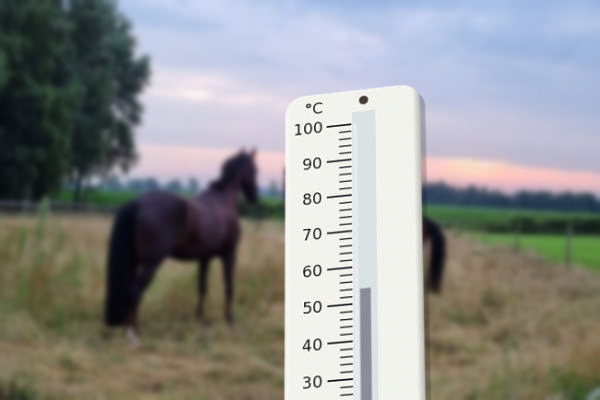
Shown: value=54 unit=°C
